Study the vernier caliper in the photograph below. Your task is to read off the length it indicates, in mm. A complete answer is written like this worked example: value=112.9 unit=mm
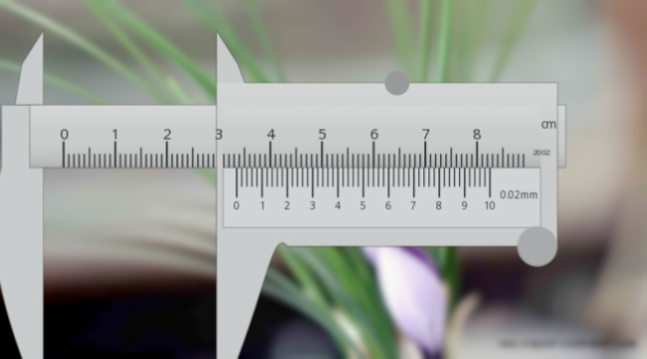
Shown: value=33.5 unit=mm
